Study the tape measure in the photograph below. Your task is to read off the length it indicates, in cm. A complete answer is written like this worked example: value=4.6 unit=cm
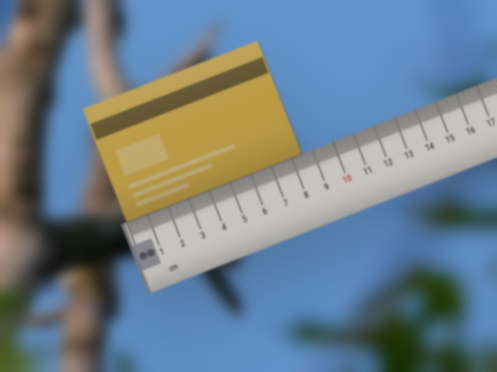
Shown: value=8.5 unit=cm
